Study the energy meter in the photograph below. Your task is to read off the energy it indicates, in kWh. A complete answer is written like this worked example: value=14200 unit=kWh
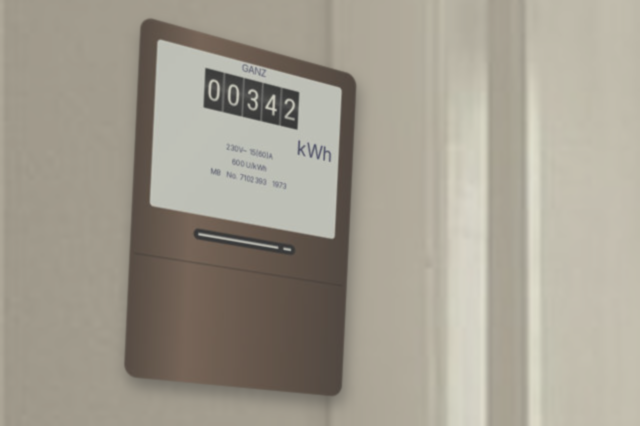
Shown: value=342 unit=kWh
